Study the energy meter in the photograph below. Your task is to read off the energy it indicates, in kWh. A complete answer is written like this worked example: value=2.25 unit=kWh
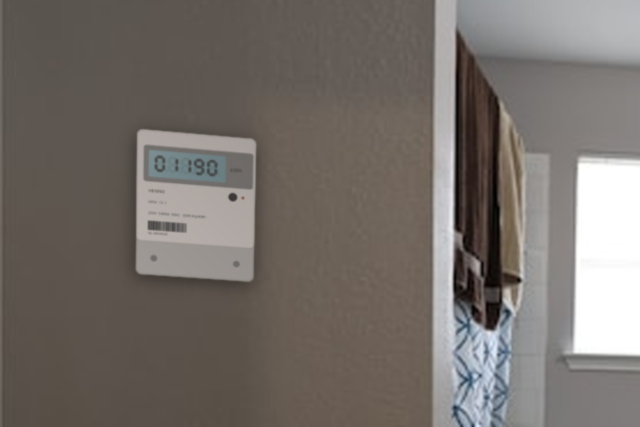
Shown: value=1190 unit=kWh
